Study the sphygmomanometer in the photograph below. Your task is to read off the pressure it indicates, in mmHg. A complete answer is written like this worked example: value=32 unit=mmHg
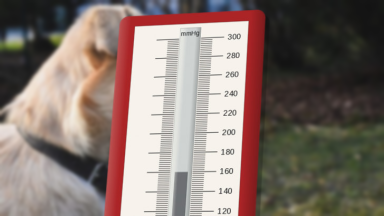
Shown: value=160 unit=mmHg
